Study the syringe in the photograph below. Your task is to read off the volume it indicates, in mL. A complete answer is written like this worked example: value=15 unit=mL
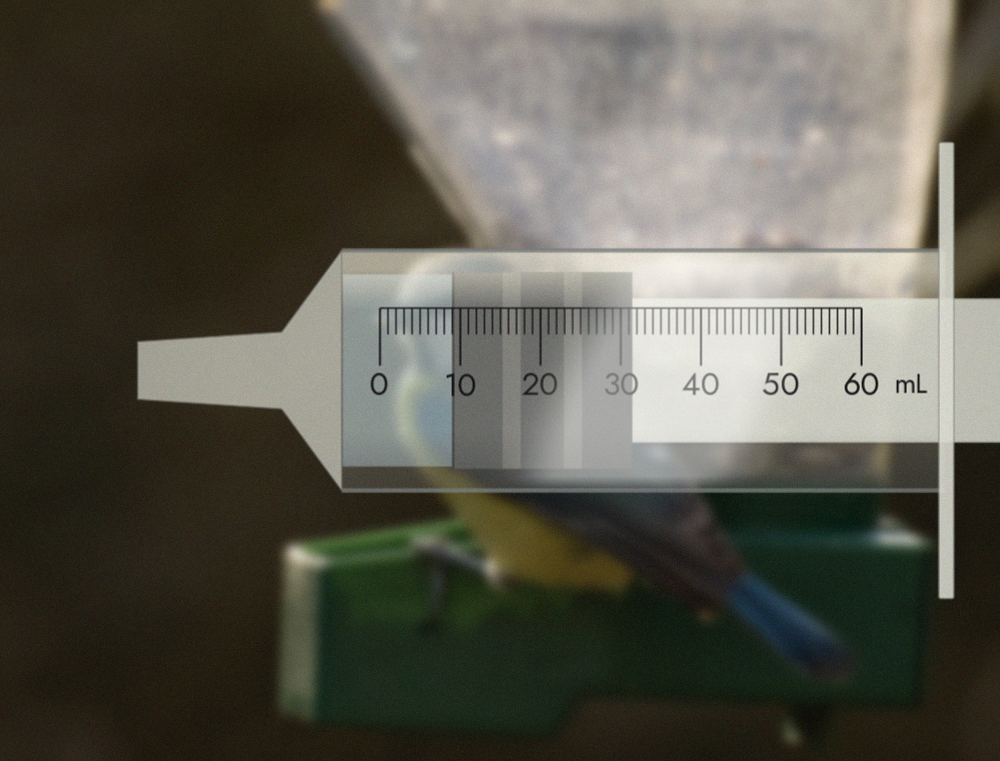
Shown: value=9 unit=mL
